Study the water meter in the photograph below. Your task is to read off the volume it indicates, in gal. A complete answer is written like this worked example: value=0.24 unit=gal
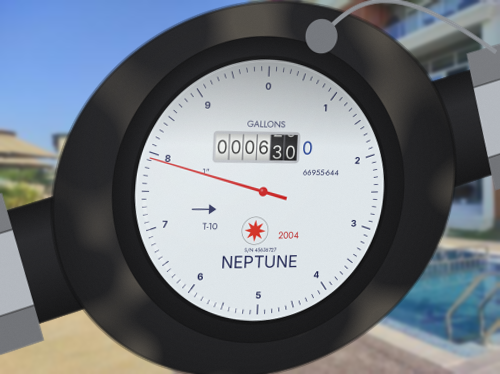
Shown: value=6297.9 unit=gal
